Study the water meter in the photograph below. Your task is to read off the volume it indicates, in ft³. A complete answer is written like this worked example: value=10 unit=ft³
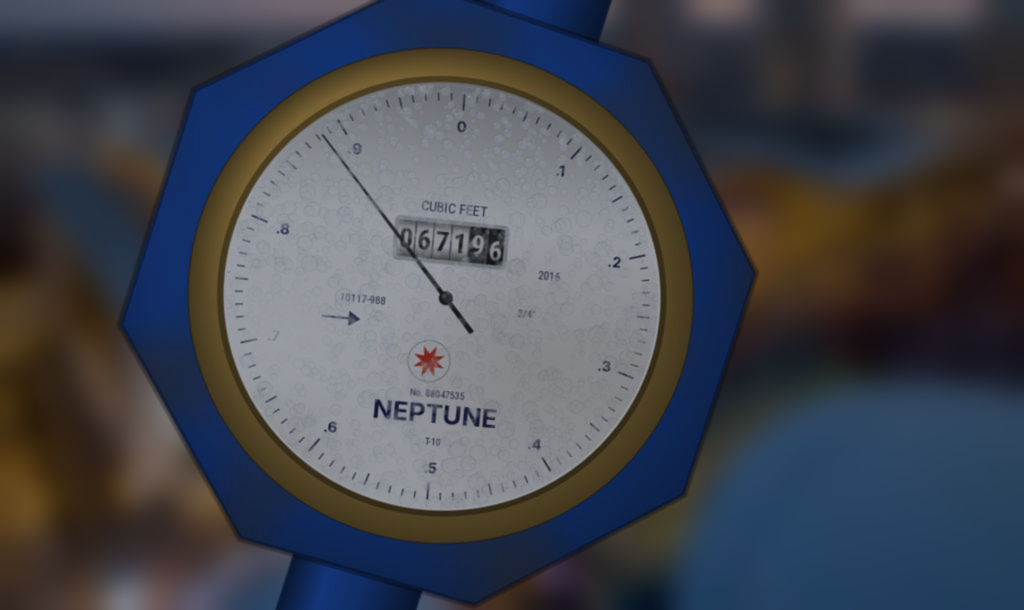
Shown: value=67195.88 unit=ft³
